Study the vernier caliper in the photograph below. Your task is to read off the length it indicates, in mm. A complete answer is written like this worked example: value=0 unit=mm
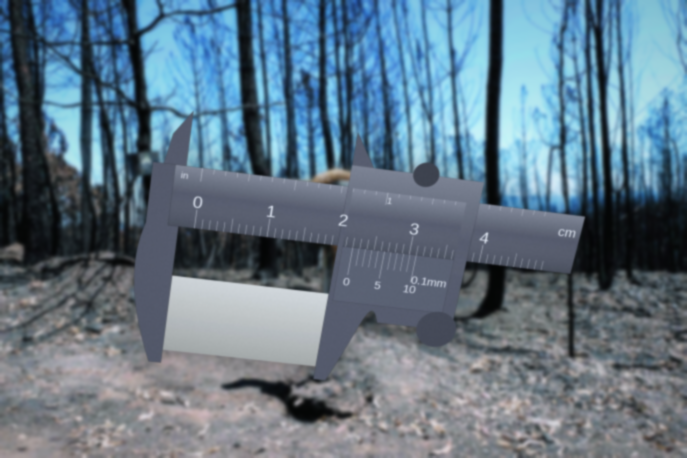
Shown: value=22.0 unit=mm
